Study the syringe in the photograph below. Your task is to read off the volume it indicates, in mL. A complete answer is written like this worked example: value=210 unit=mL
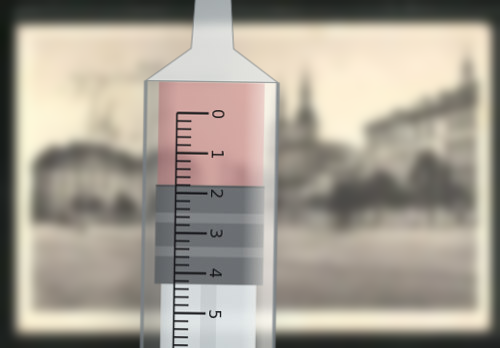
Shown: value=1.8 unit=mL
